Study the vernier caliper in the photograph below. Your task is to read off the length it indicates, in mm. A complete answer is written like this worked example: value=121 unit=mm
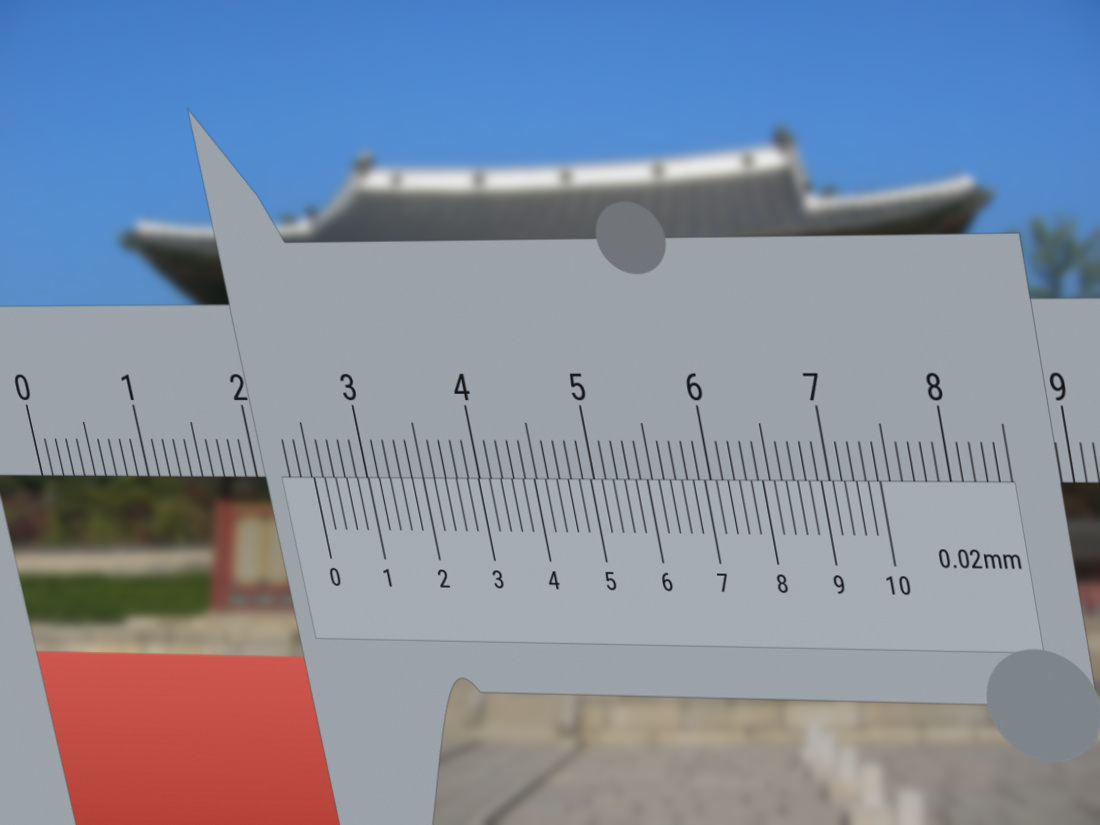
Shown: value=25.2 unit=mm
